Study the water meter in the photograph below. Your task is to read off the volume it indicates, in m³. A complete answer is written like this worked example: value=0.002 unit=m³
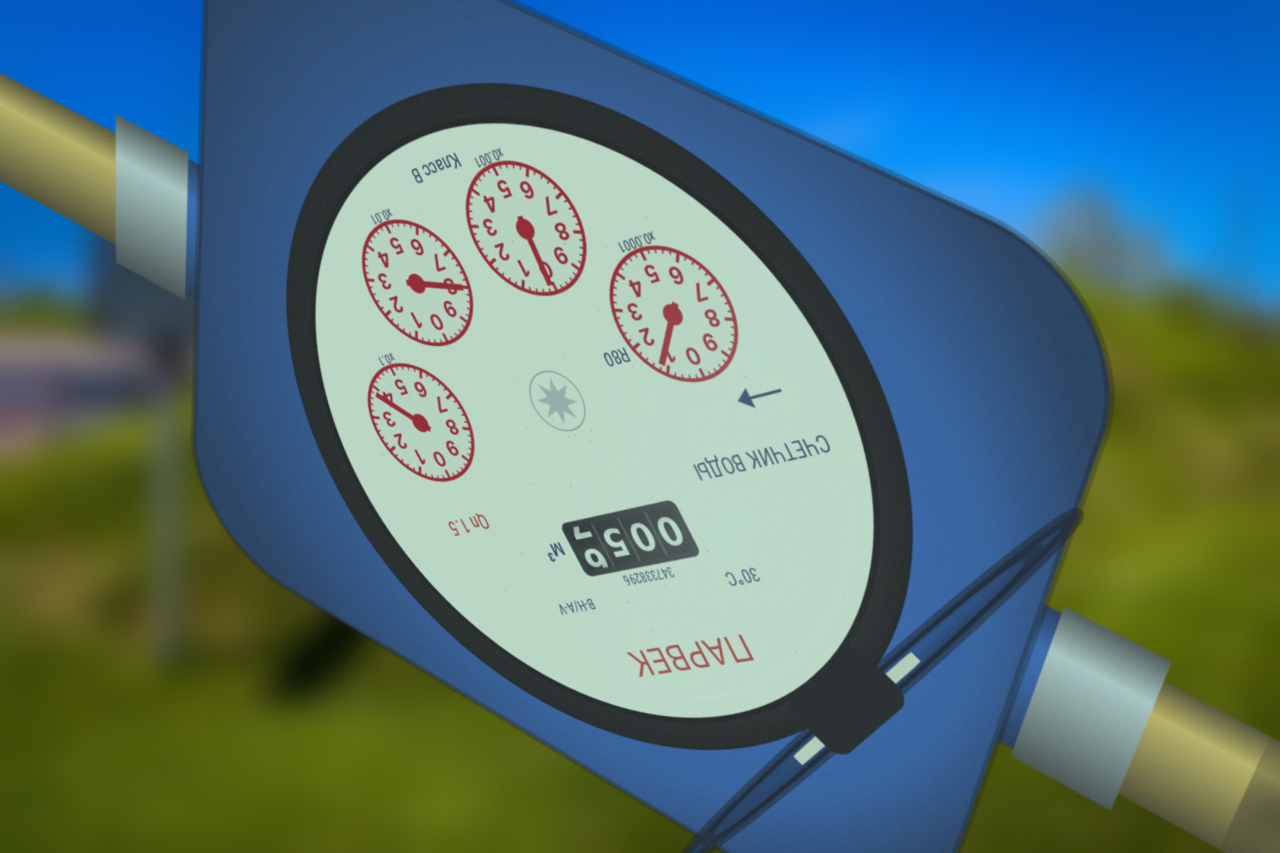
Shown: value=56.3801 unit=m³
